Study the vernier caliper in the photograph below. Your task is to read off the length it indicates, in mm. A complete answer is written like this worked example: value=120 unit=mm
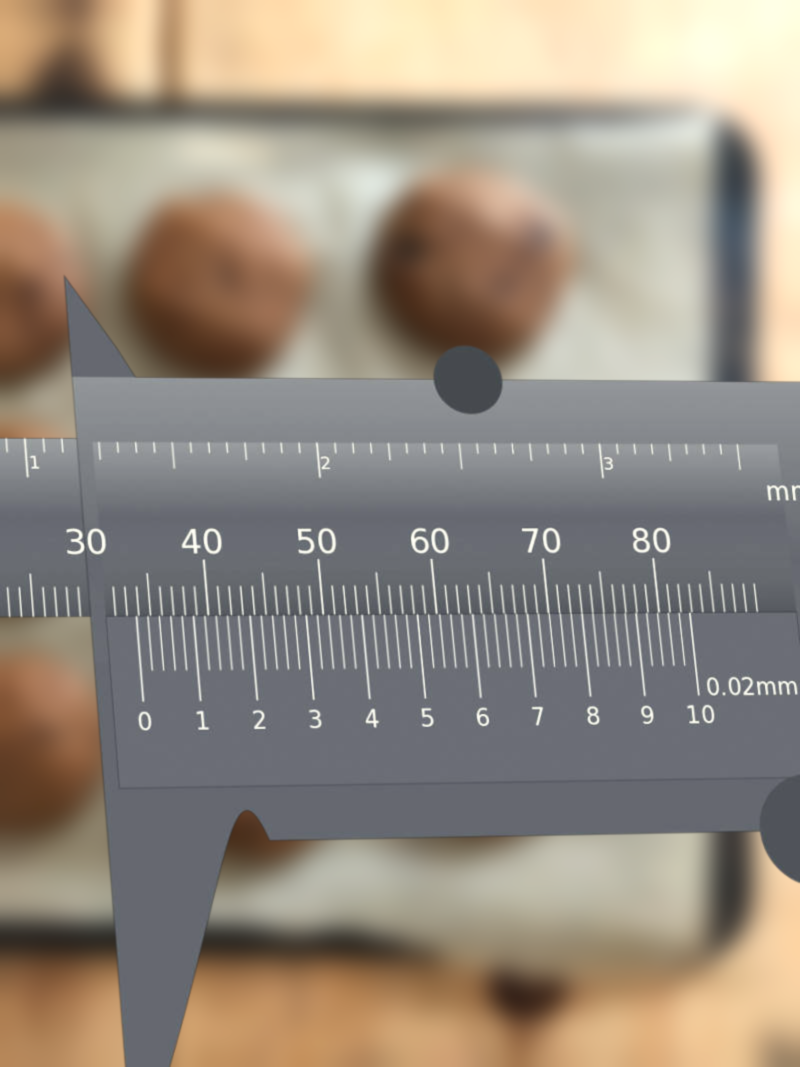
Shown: value=33.8 unit=mm
